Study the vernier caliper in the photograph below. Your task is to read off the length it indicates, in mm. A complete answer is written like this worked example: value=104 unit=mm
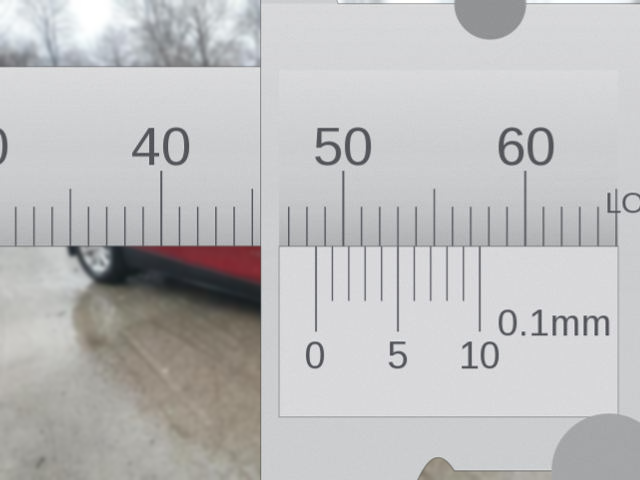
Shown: value=48.5 unit=mm
